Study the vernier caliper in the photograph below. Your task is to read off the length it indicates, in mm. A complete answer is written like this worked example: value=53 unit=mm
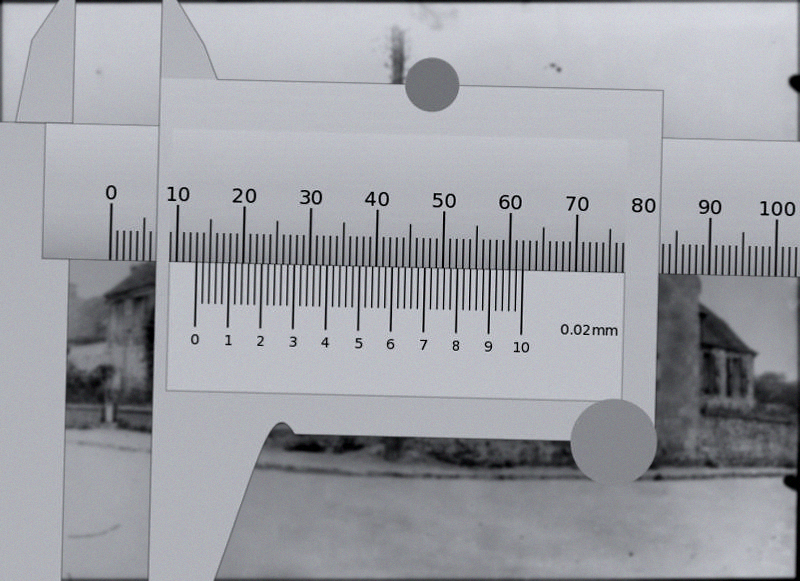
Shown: value=13.0 unit=mm
